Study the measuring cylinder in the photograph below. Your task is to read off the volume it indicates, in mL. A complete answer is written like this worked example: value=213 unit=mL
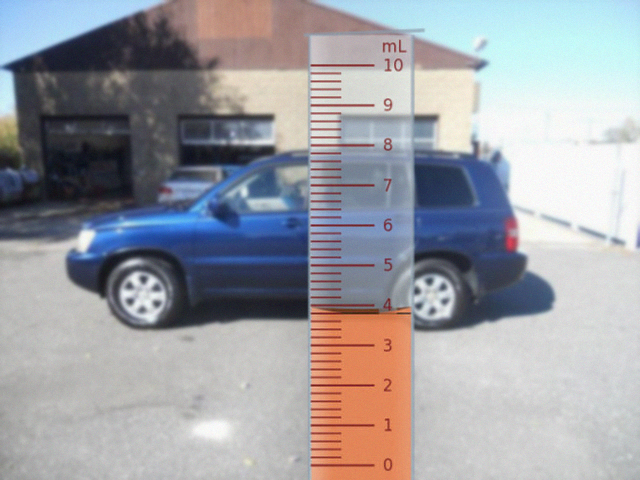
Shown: value=3.8 unit=mL
